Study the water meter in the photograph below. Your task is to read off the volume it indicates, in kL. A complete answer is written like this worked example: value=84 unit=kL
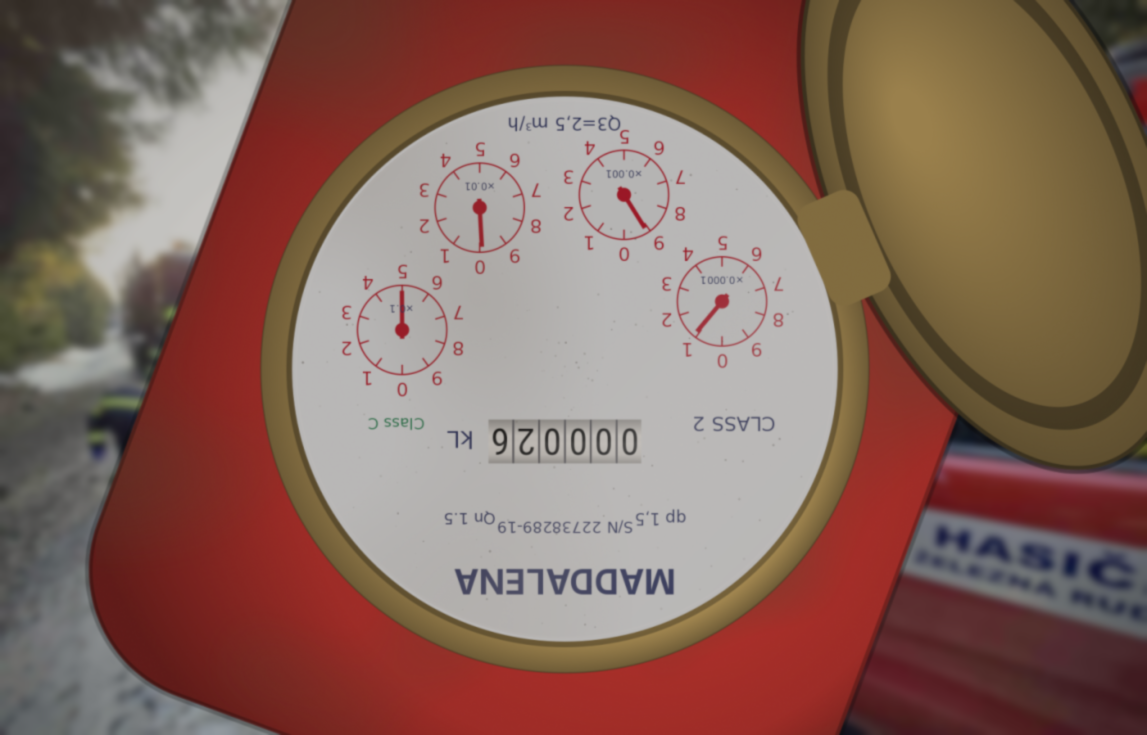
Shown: value=26.4991 unit=kL
